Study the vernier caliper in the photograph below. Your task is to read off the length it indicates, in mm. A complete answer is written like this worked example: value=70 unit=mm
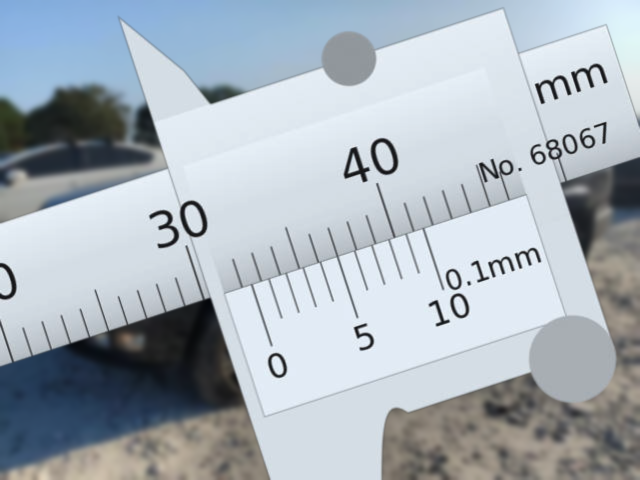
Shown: value=32.5 unit=mm
